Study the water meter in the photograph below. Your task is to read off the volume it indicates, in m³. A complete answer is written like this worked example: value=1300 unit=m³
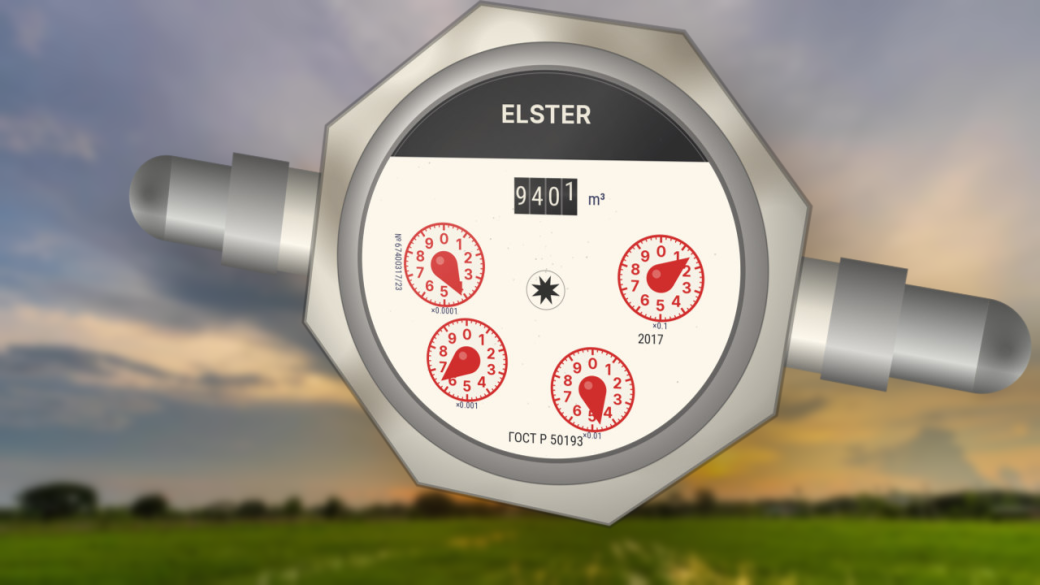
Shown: value=9401.1464 unit=m³
